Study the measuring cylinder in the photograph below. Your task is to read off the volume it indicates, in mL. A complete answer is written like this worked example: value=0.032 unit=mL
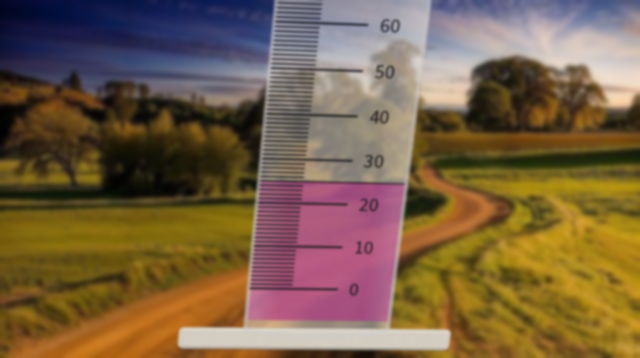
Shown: value=25 unit=mL
